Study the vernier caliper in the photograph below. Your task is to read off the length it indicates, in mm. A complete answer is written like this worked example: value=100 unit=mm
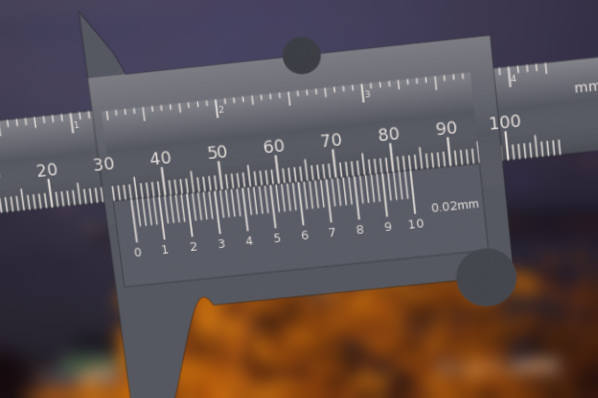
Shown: value=34.0 unit=mm
